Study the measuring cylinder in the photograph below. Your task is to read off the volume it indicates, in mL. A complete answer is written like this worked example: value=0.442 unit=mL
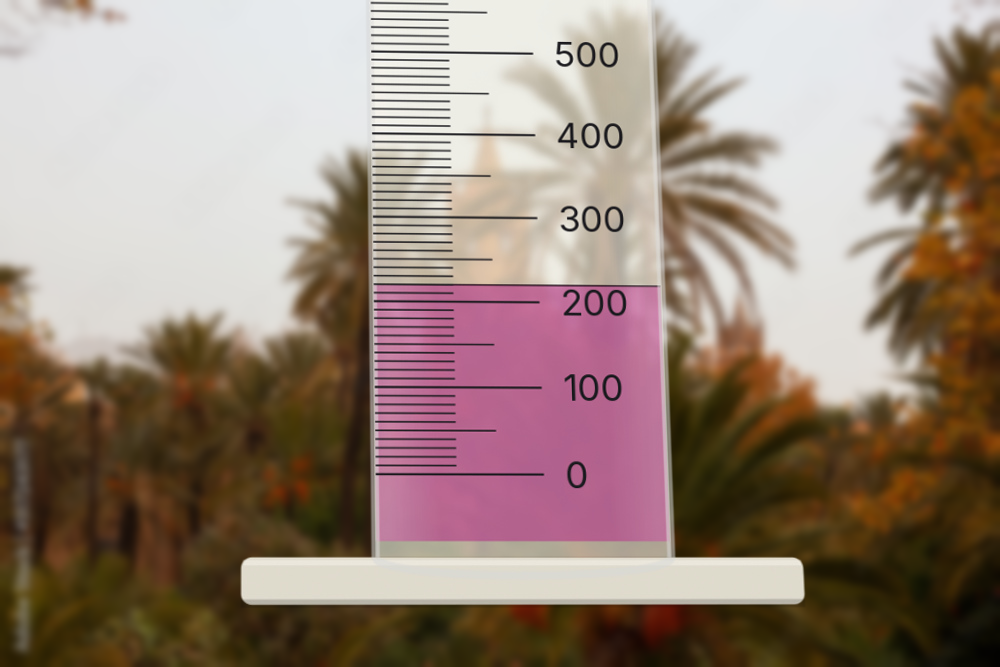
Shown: value=220 unit=mL
